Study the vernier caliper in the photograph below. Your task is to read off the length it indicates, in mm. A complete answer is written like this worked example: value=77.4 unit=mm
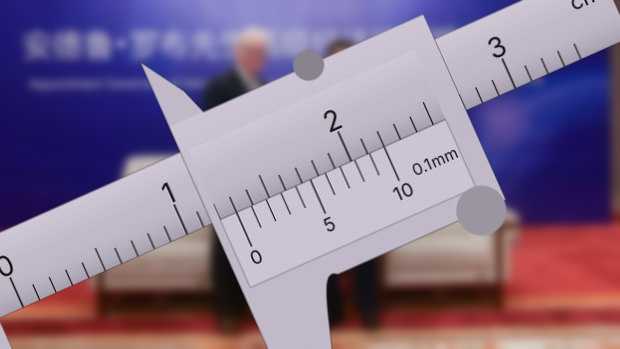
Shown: value=13.0 unit=mm
